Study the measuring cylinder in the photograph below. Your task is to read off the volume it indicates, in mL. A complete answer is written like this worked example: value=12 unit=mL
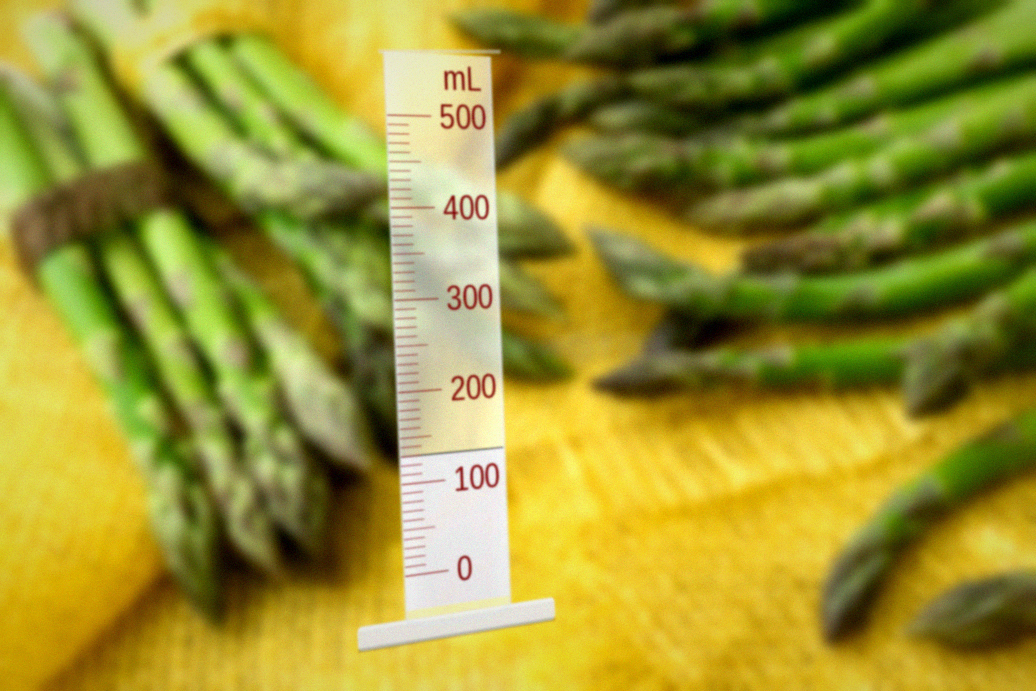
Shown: value=130 unit=mL
